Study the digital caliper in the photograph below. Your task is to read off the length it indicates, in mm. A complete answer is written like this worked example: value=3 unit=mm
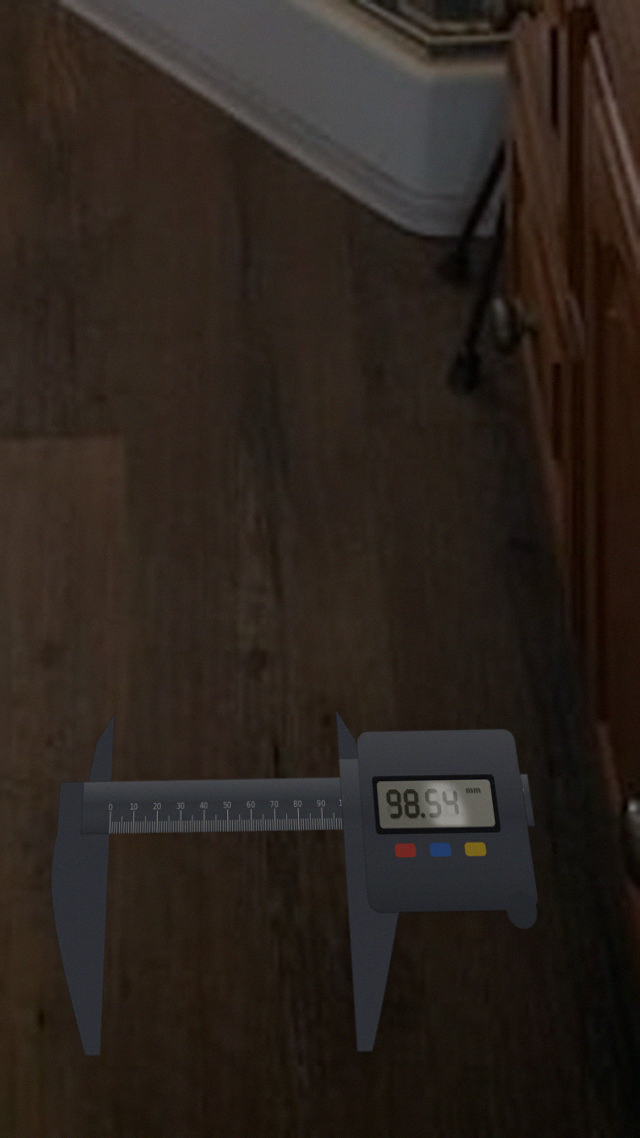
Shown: value=98.54 unit=mm
